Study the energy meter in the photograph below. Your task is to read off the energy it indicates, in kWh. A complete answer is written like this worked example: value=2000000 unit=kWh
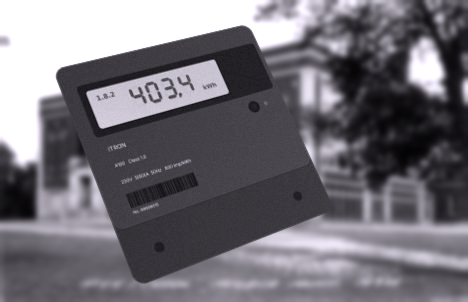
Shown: value=403.4 unit=kWh
